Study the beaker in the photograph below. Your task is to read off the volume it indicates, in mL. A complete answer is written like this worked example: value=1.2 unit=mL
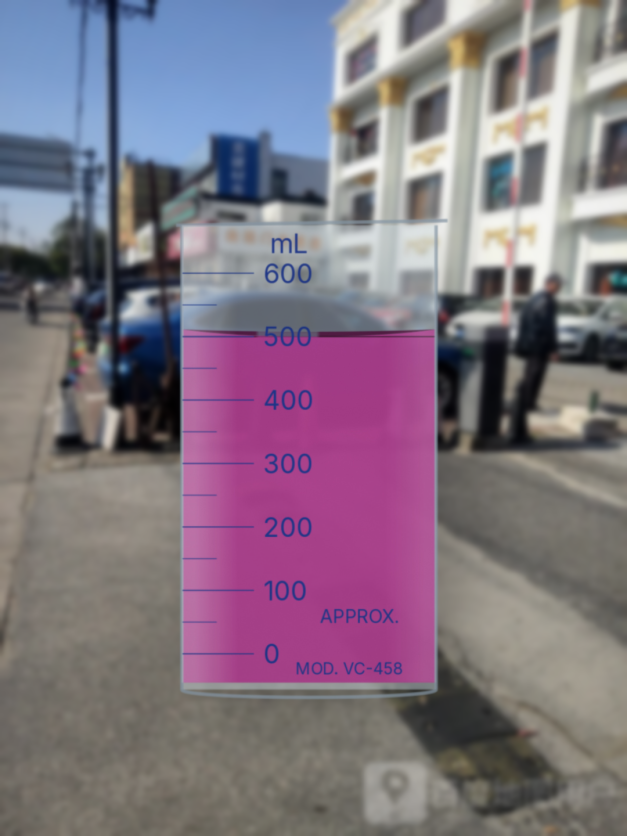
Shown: value=500 unit=mL
